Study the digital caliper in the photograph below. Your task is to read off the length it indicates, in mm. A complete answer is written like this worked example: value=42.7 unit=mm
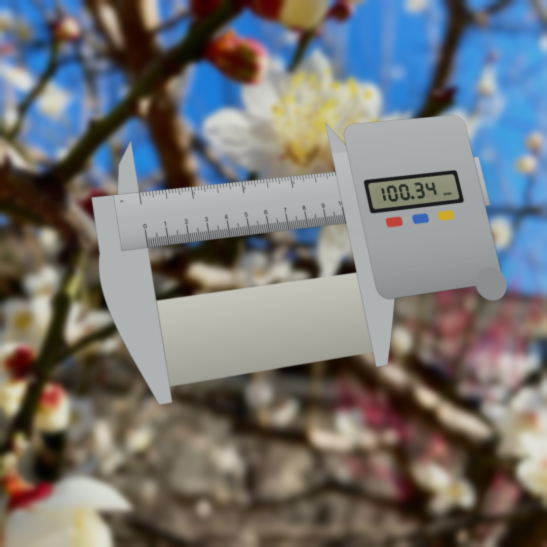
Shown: value=100.34 unit=mm
